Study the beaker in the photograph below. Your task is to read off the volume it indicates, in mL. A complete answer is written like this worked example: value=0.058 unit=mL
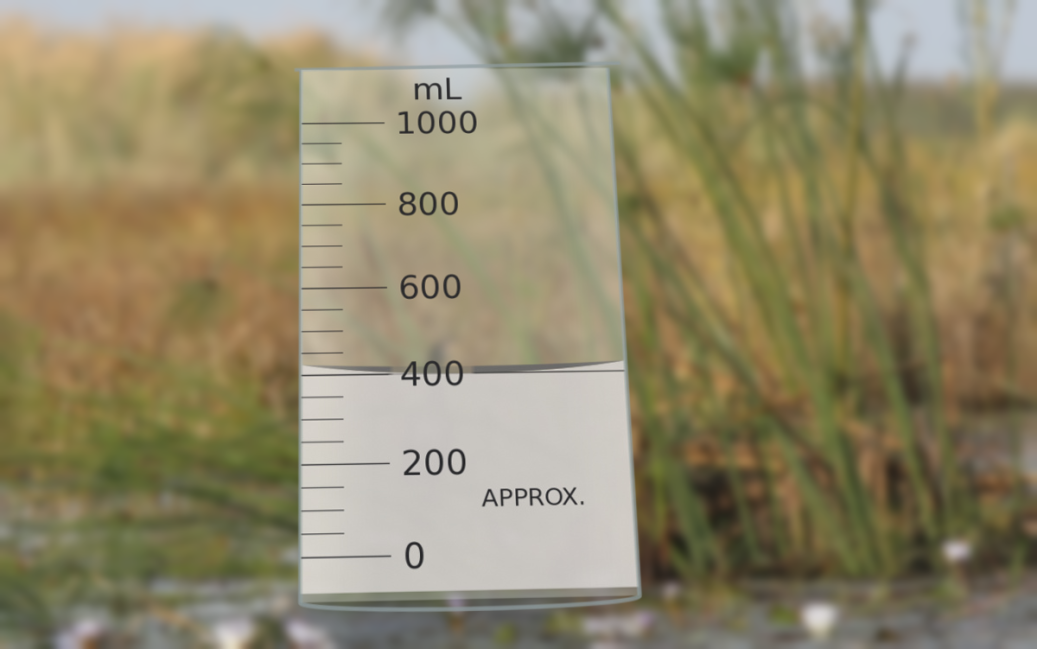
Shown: value=400 unit=mL
